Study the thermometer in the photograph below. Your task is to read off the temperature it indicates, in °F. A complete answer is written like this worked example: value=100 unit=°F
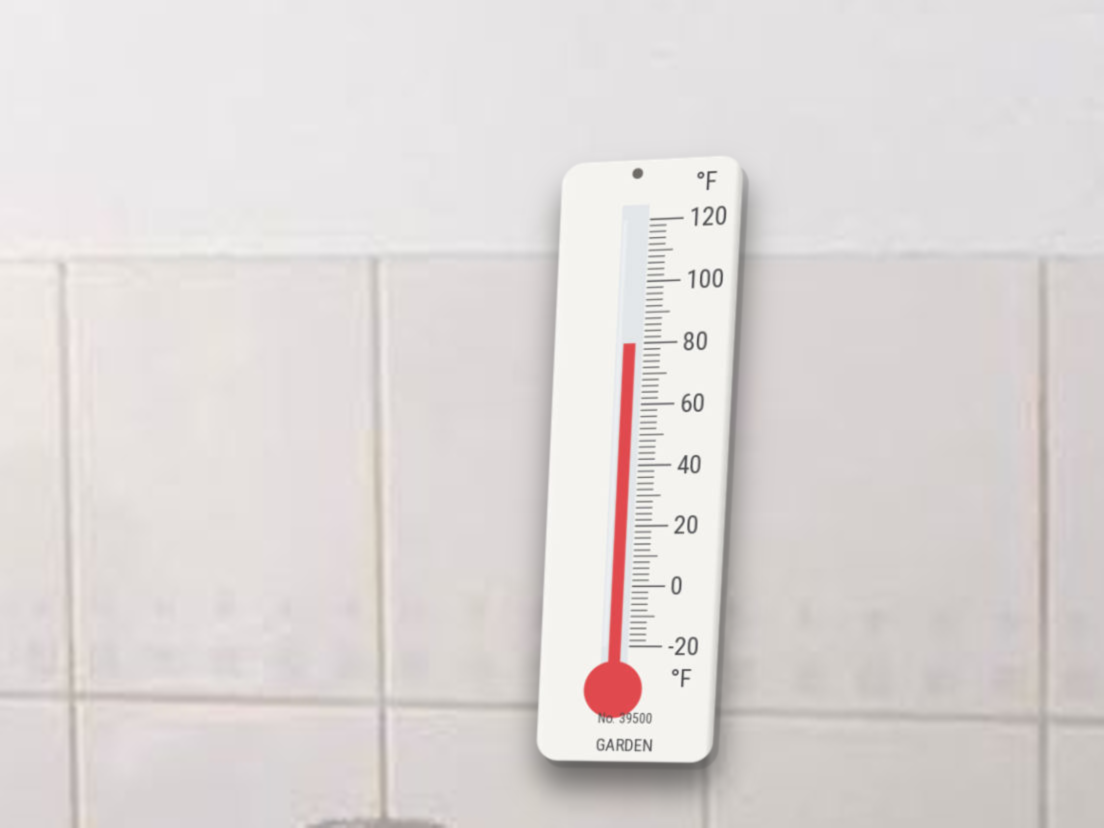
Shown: value=80 unit=°F
